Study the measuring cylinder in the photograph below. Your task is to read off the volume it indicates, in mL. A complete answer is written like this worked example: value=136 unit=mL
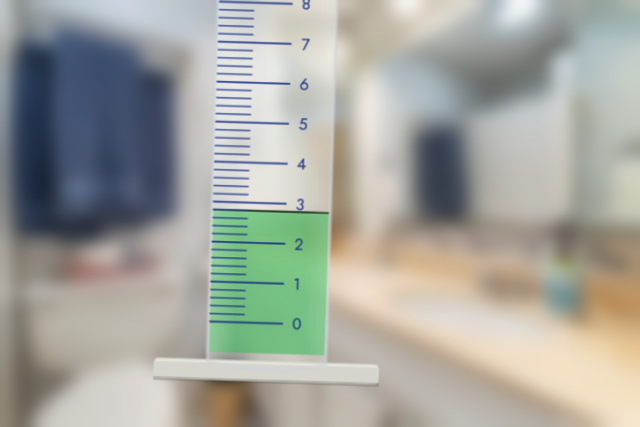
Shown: value=2.8 unit=mL
